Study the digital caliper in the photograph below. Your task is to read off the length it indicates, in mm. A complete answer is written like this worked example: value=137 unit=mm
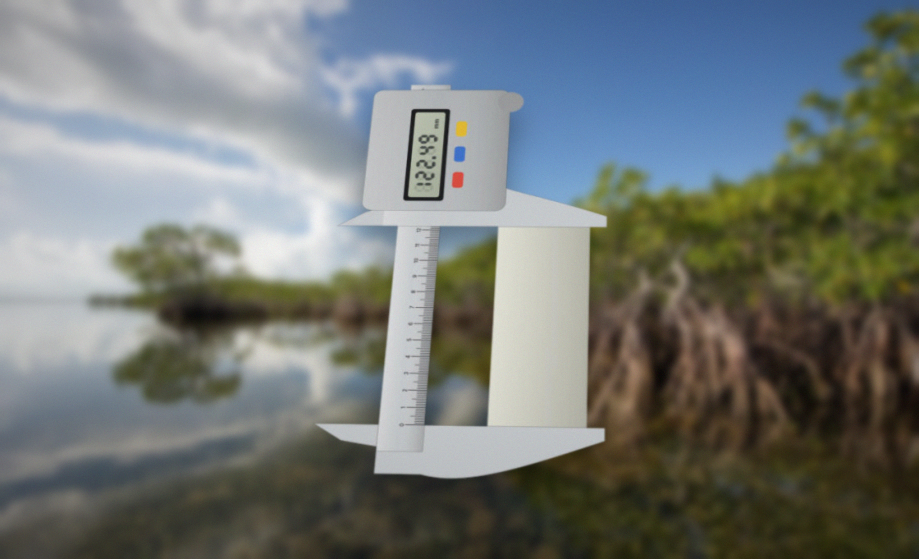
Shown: value=122.49 unit=mm
